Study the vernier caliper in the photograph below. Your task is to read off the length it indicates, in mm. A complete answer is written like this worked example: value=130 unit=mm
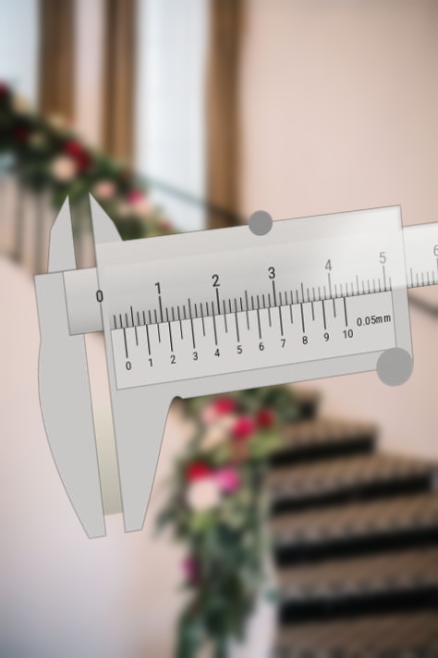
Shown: value=3.4 unit=mm
